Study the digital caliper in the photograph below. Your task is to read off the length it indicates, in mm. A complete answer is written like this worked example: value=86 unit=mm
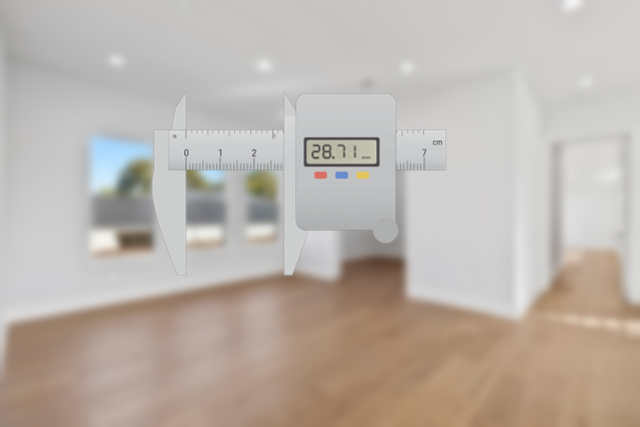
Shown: value=28.71 unit=mm
